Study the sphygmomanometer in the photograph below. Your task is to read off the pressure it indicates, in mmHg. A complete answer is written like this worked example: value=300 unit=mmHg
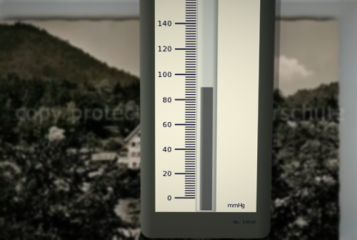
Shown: value=90 unit=mmHg
